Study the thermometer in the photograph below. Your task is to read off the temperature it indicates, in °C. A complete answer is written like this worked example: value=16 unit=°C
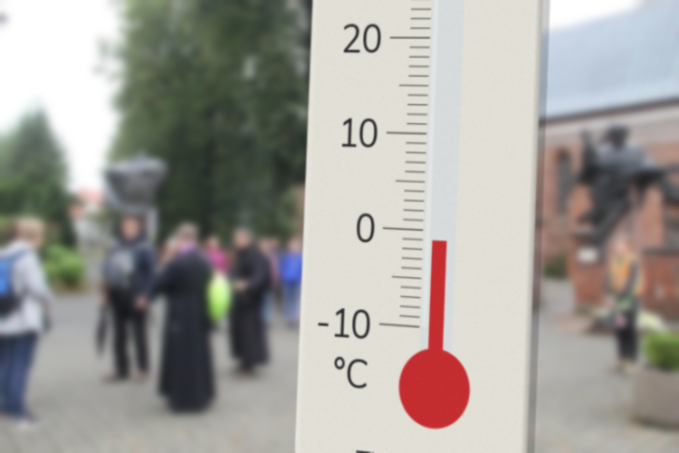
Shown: value=-1 unit=°C
